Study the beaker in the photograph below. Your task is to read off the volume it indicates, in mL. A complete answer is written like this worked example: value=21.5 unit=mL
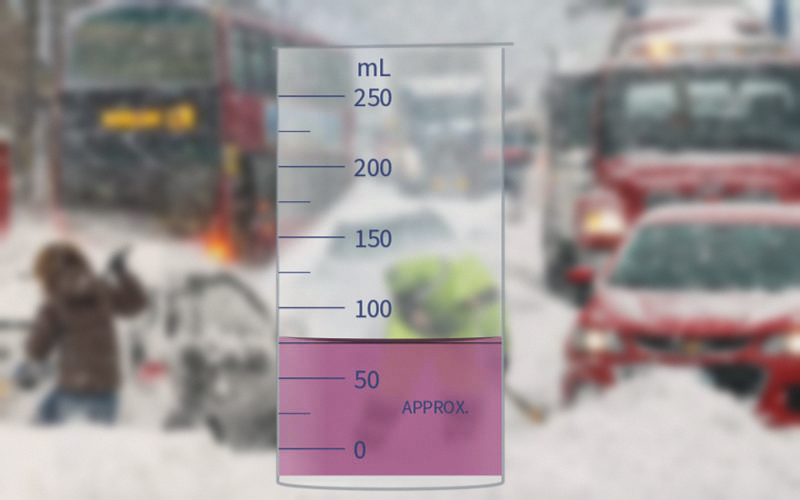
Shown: value=75 unit=mL
